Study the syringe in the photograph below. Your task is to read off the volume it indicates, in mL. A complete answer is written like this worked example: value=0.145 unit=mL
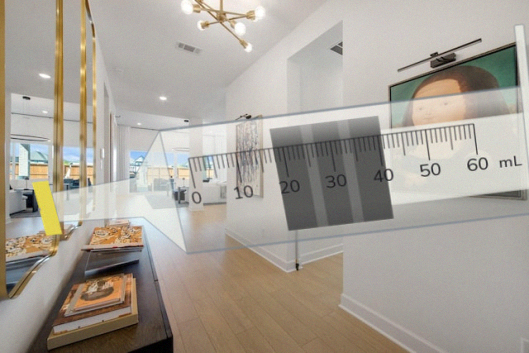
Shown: value=18 unit=mL
